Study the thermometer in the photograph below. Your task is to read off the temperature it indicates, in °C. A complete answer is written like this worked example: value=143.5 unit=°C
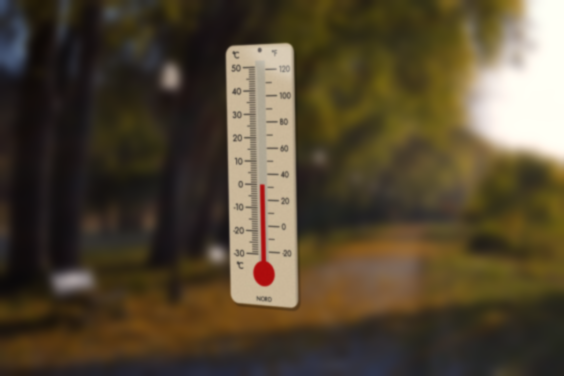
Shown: value=0 unit=°C
